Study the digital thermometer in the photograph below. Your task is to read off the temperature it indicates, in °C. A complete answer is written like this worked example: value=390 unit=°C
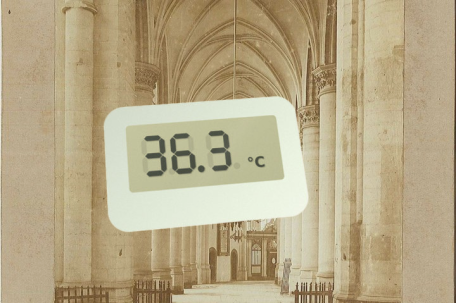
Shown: value=36.3 unit=°C
